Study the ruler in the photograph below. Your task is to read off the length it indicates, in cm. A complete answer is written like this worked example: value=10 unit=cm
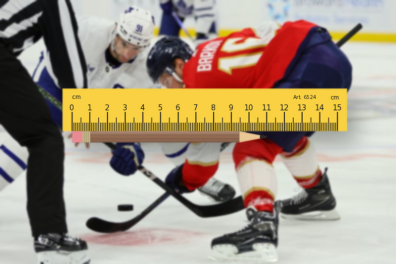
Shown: value=11 unit=cm
